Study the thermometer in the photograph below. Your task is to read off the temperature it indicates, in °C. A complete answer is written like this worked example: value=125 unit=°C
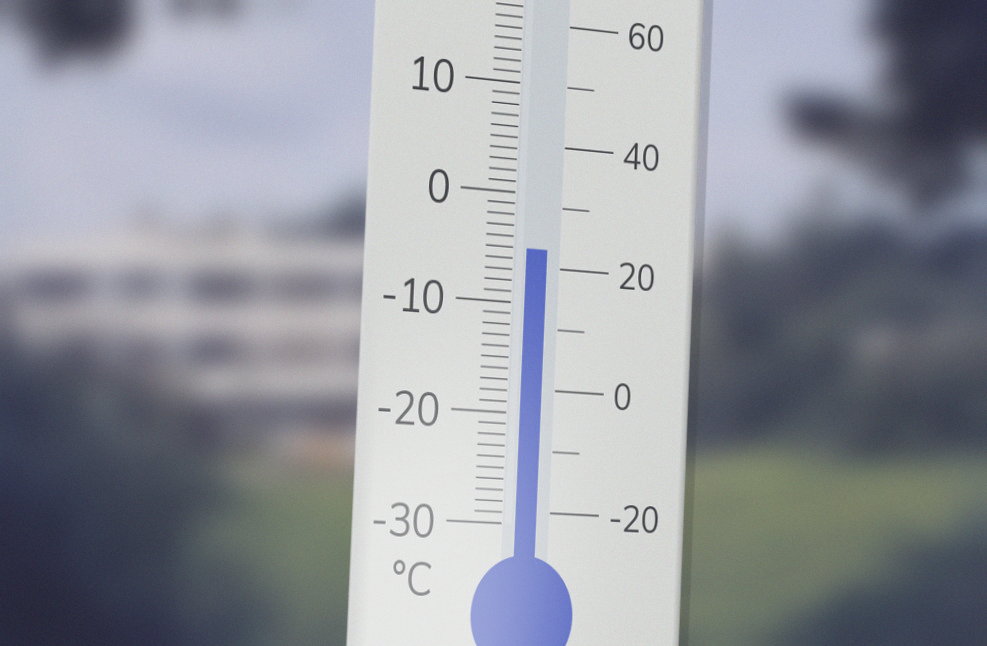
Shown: value=-5 unit=°C
